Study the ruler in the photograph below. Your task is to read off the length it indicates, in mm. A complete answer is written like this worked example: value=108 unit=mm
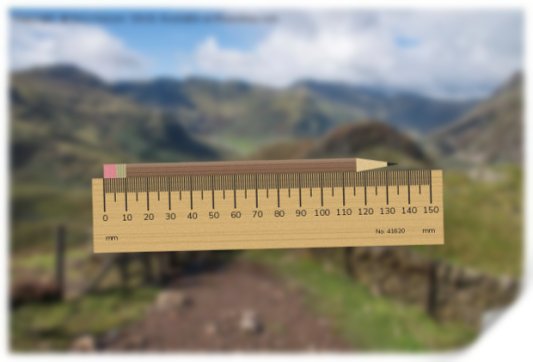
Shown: value=135 unit=mm
